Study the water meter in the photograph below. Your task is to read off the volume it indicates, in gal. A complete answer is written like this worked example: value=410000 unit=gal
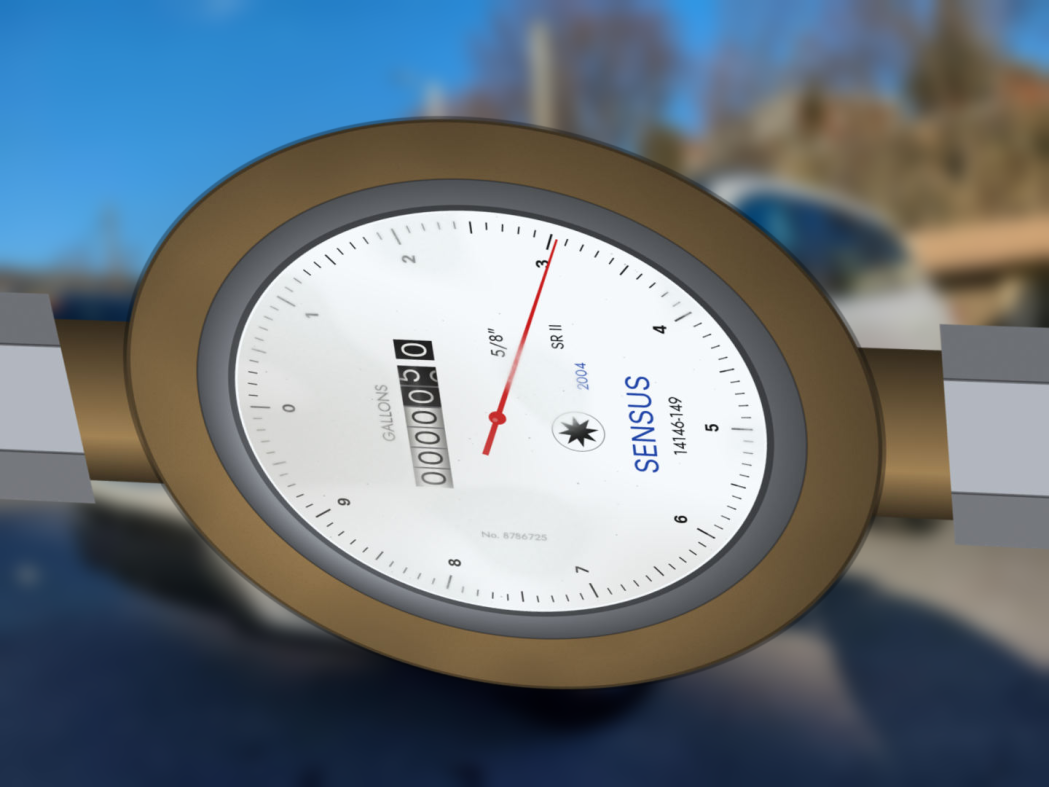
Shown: value=53.0 unit=gal
